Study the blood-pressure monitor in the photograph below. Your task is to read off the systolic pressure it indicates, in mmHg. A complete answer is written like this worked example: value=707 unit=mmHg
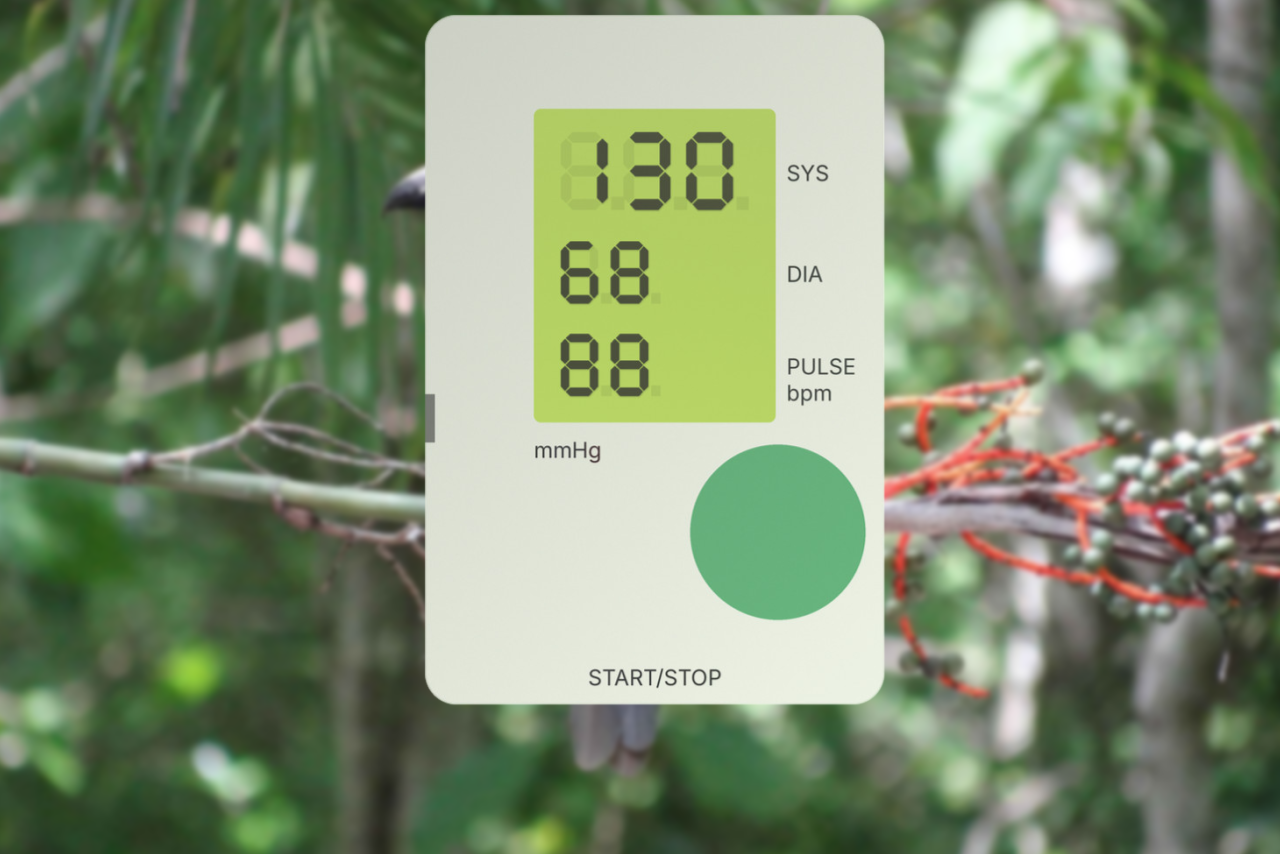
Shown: value=130 unit=mmHg
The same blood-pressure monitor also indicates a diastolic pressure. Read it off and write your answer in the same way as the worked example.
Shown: value=68 unit=mmHg
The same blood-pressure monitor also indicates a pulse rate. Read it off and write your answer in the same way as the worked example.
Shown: value=88 unit=bpm
